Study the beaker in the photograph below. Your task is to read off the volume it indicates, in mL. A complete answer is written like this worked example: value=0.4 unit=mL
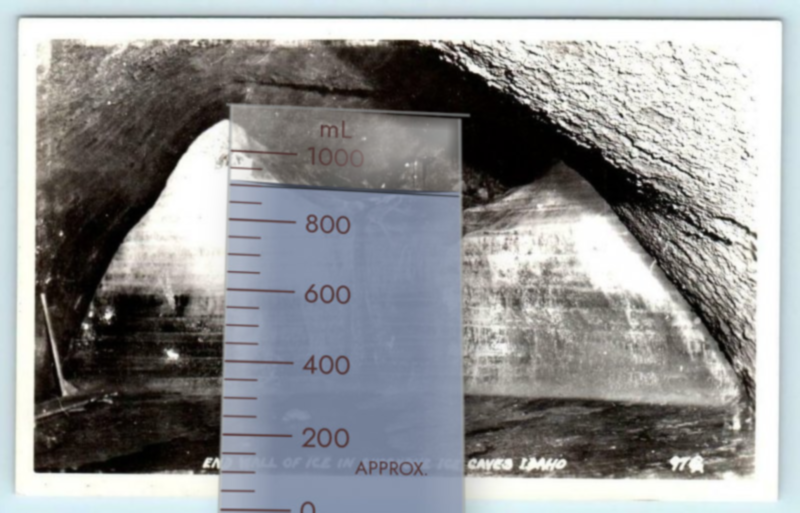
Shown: value=900 unit=mL
